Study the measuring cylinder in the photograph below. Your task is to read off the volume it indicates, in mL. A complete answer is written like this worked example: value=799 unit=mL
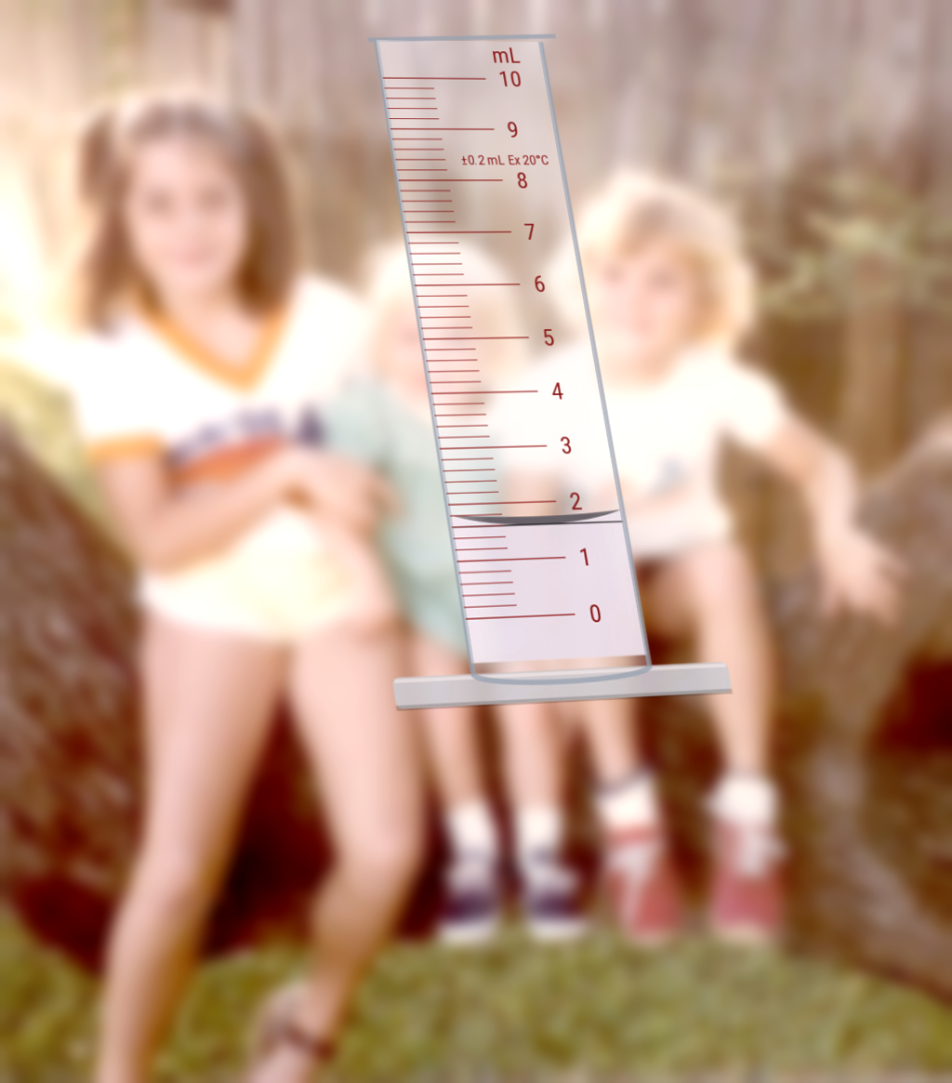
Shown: value=1.6 unit=mL
